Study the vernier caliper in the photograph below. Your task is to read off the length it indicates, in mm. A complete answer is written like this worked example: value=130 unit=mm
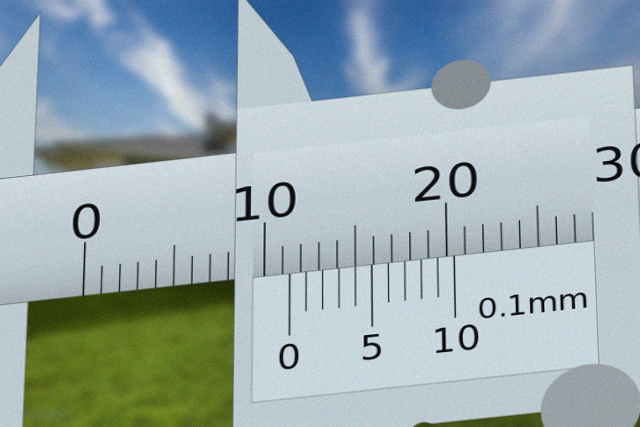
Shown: value=11.4 unit=mm
